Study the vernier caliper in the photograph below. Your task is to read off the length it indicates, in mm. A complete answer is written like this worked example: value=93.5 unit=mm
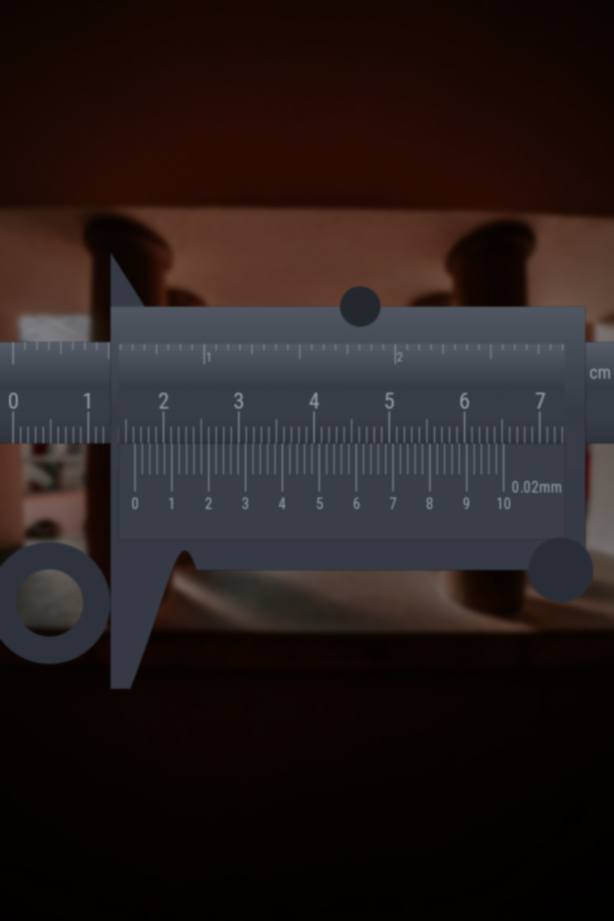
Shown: value=16.2 unit=mm
